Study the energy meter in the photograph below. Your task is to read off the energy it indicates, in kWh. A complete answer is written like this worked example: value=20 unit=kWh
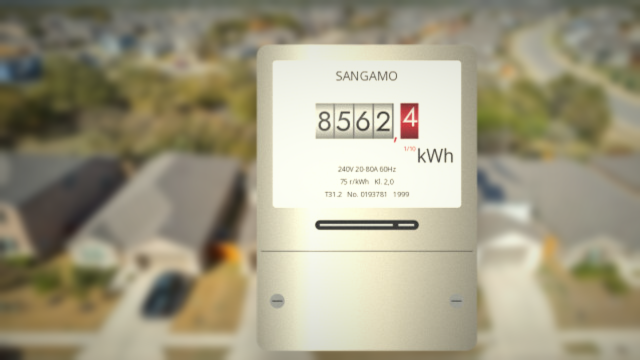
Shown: value=8562.4 unit=kWh
